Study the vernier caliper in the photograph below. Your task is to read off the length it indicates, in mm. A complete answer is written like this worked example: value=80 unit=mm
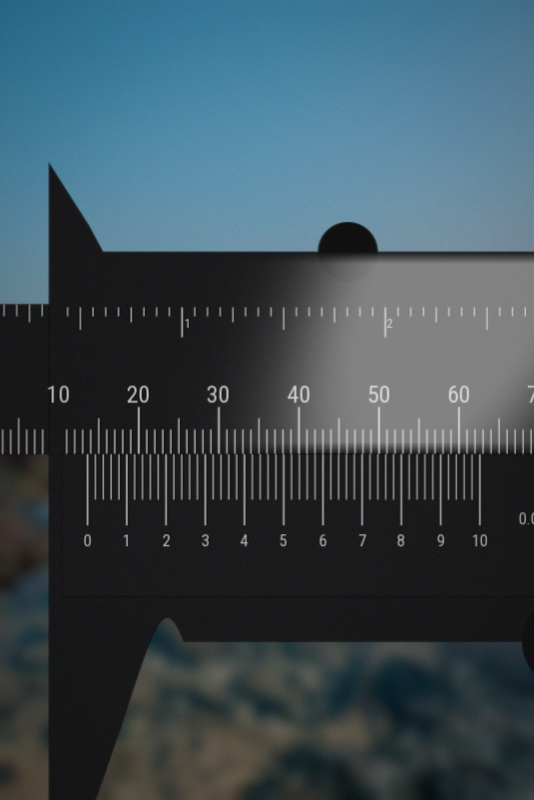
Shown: value=13.6 unit=mm
